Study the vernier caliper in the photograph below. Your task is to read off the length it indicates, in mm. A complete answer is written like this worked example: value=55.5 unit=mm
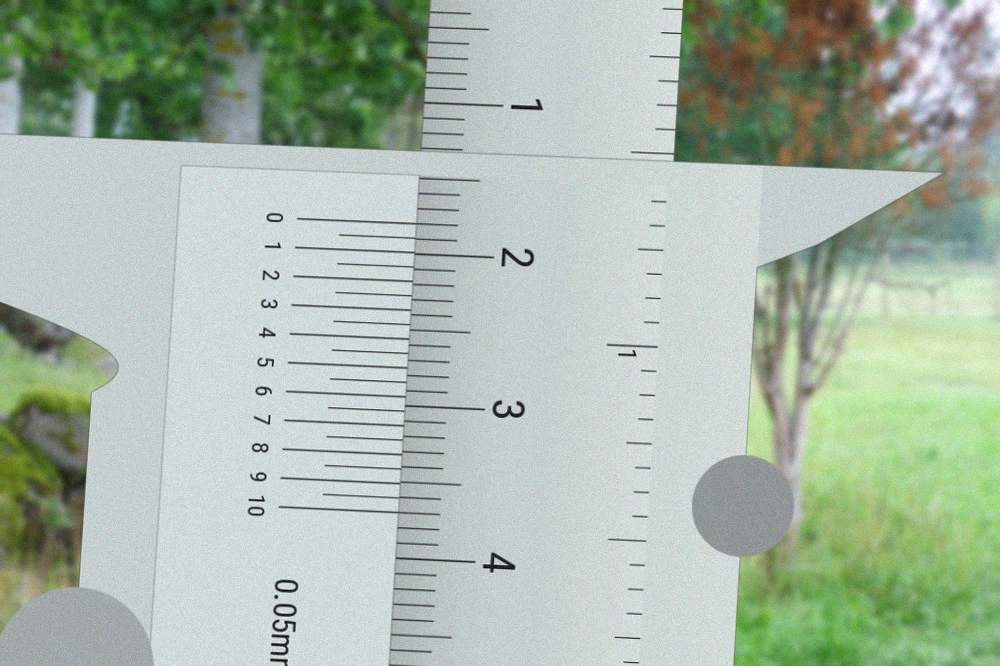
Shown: value=18.0 unit=mm
